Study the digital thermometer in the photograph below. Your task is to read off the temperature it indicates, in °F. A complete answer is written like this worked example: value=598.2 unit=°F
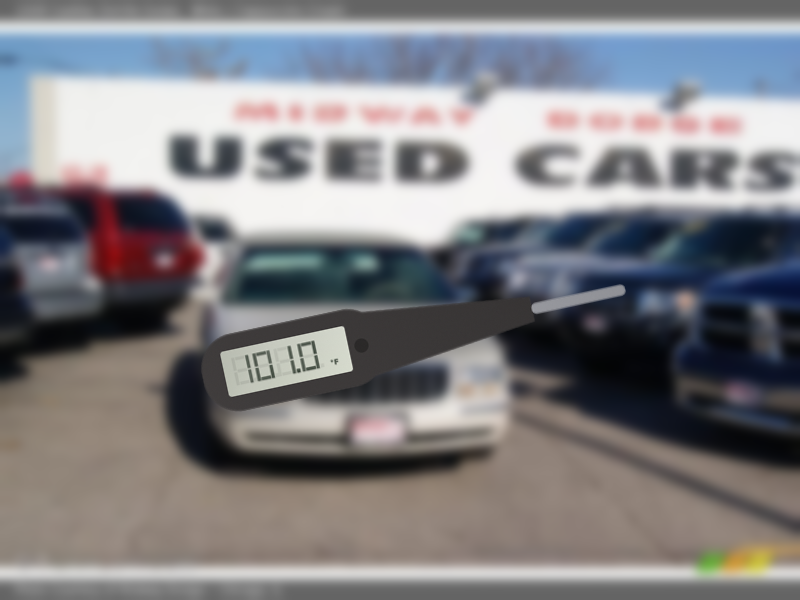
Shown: value=101.0 unit=°F
